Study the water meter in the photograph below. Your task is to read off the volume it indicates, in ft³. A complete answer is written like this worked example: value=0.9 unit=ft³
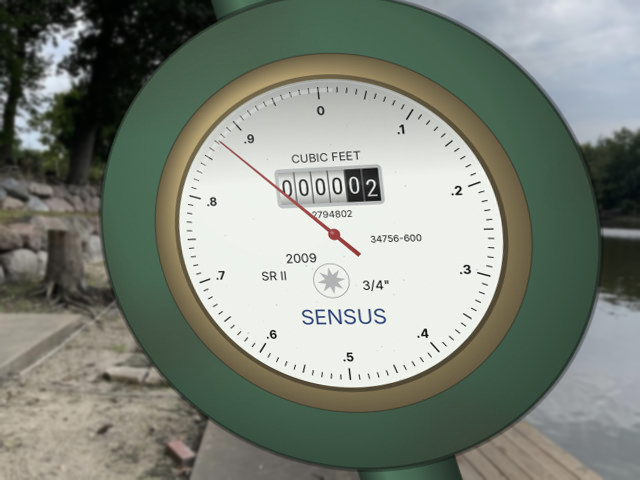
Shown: value=1.87 unit=ft³
